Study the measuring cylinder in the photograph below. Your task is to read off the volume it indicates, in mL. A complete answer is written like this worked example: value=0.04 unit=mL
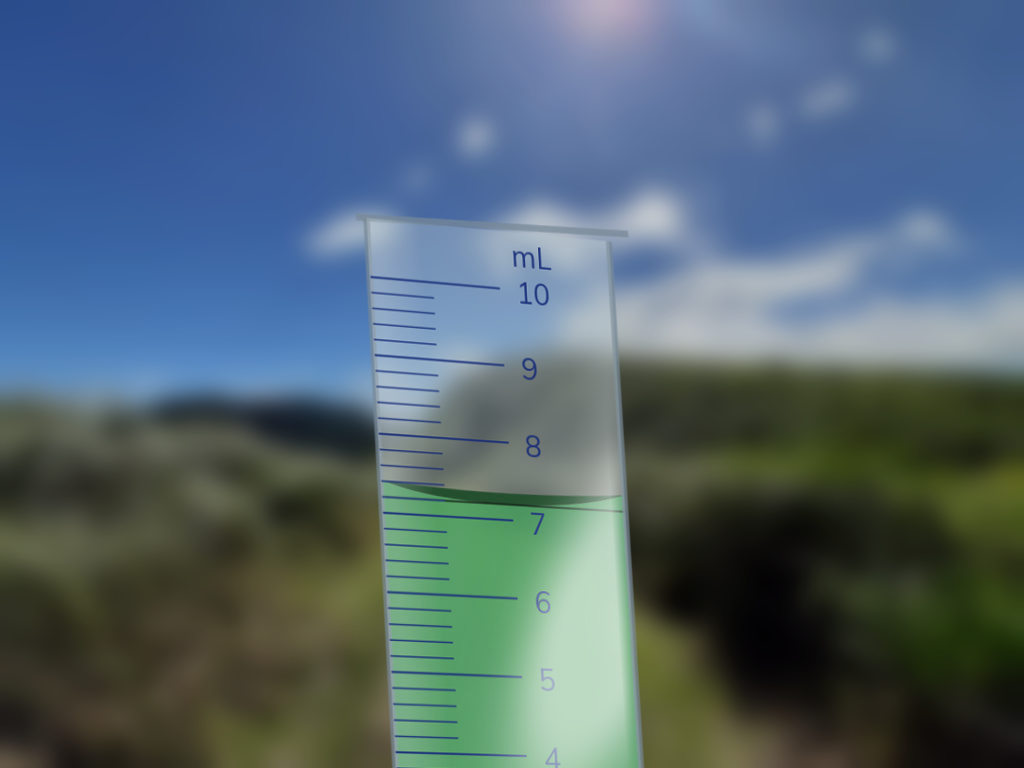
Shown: value=7.2 unit=mL
